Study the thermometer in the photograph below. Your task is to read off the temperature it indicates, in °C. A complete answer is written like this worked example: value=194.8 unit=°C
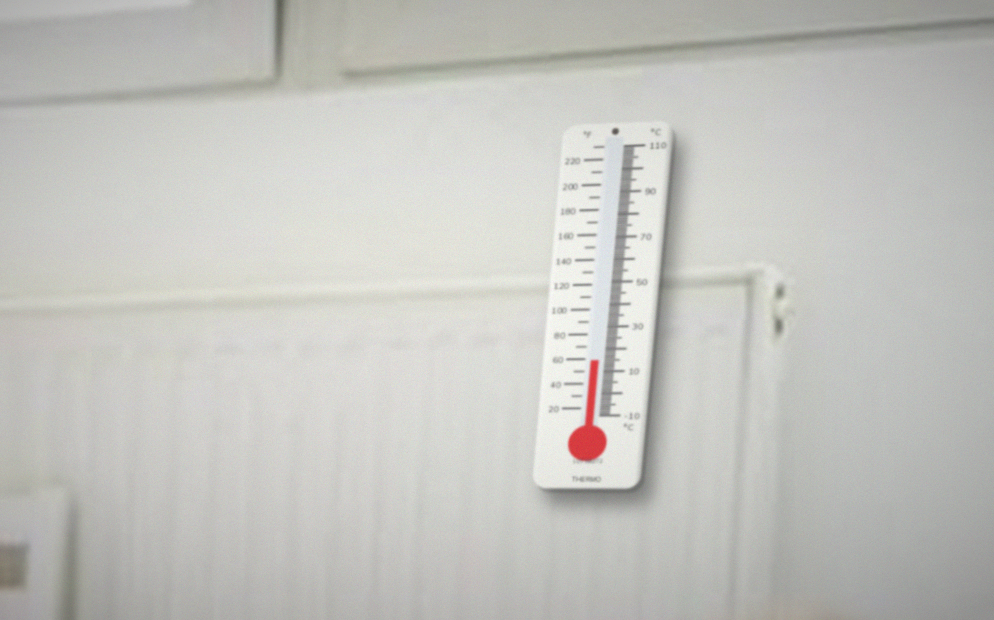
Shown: value=15 unit=°C
